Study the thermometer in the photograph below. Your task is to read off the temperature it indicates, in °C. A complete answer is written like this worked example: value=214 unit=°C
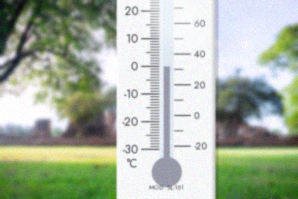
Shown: value=0 unit=°C
